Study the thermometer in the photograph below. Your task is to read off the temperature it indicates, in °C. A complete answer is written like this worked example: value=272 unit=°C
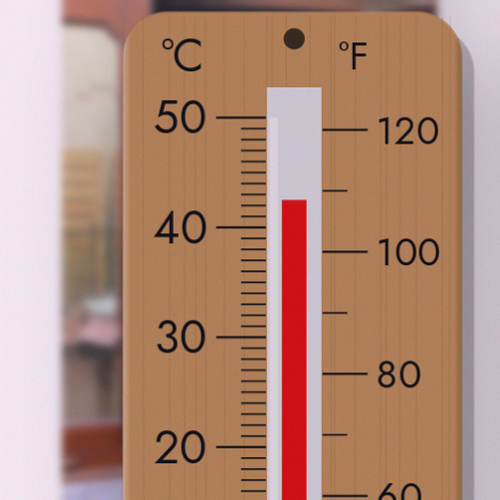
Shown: value=42.5 unit=°C
